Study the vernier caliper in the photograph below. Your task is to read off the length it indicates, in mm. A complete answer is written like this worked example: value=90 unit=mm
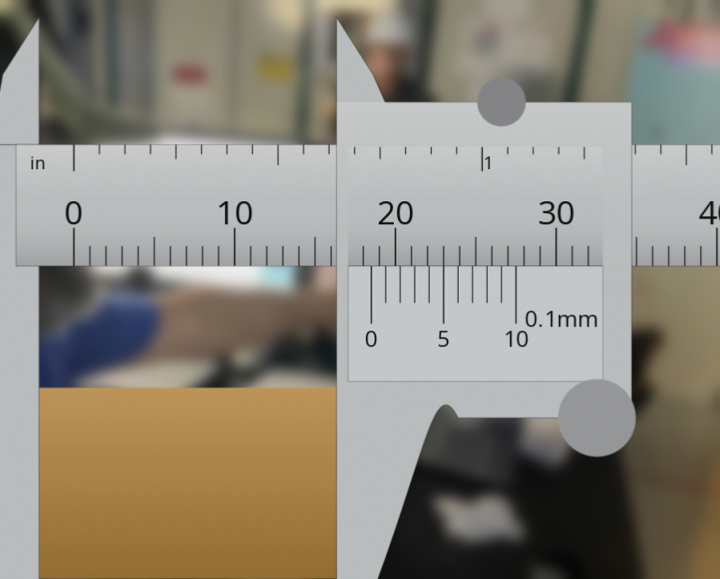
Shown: value=18.5 unit=mm
